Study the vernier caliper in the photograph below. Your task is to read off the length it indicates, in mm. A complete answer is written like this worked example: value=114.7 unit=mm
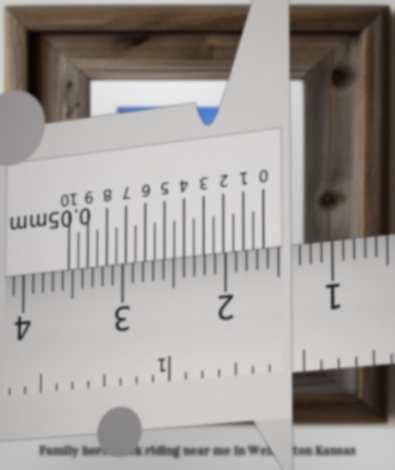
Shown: value=16.4 unit=mm
